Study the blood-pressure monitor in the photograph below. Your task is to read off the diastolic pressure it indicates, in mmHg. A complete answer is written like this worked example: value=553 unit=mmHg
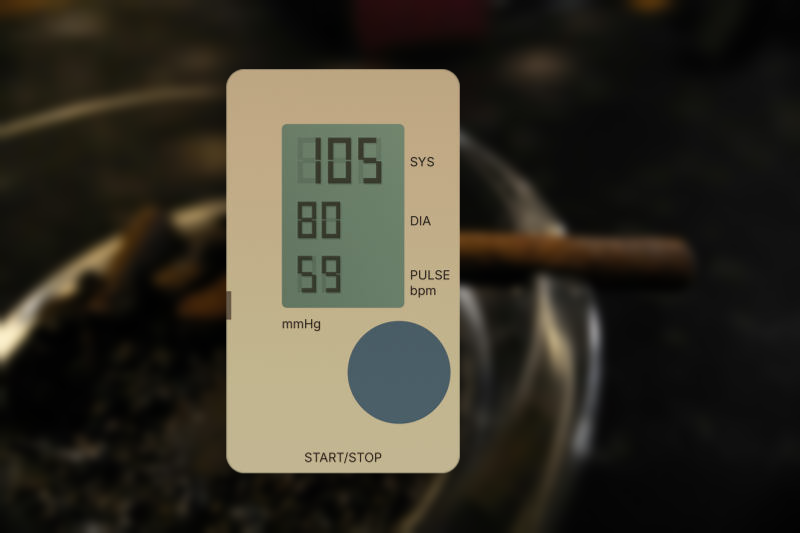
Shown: value=80 unit=mmHg
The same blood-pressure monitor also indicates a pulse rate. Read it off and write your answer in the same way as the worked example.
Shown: value=59 unit=bpm
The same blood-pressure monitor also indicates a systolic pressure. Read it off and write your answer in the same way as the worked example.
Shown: value=105 unit=mmHg
